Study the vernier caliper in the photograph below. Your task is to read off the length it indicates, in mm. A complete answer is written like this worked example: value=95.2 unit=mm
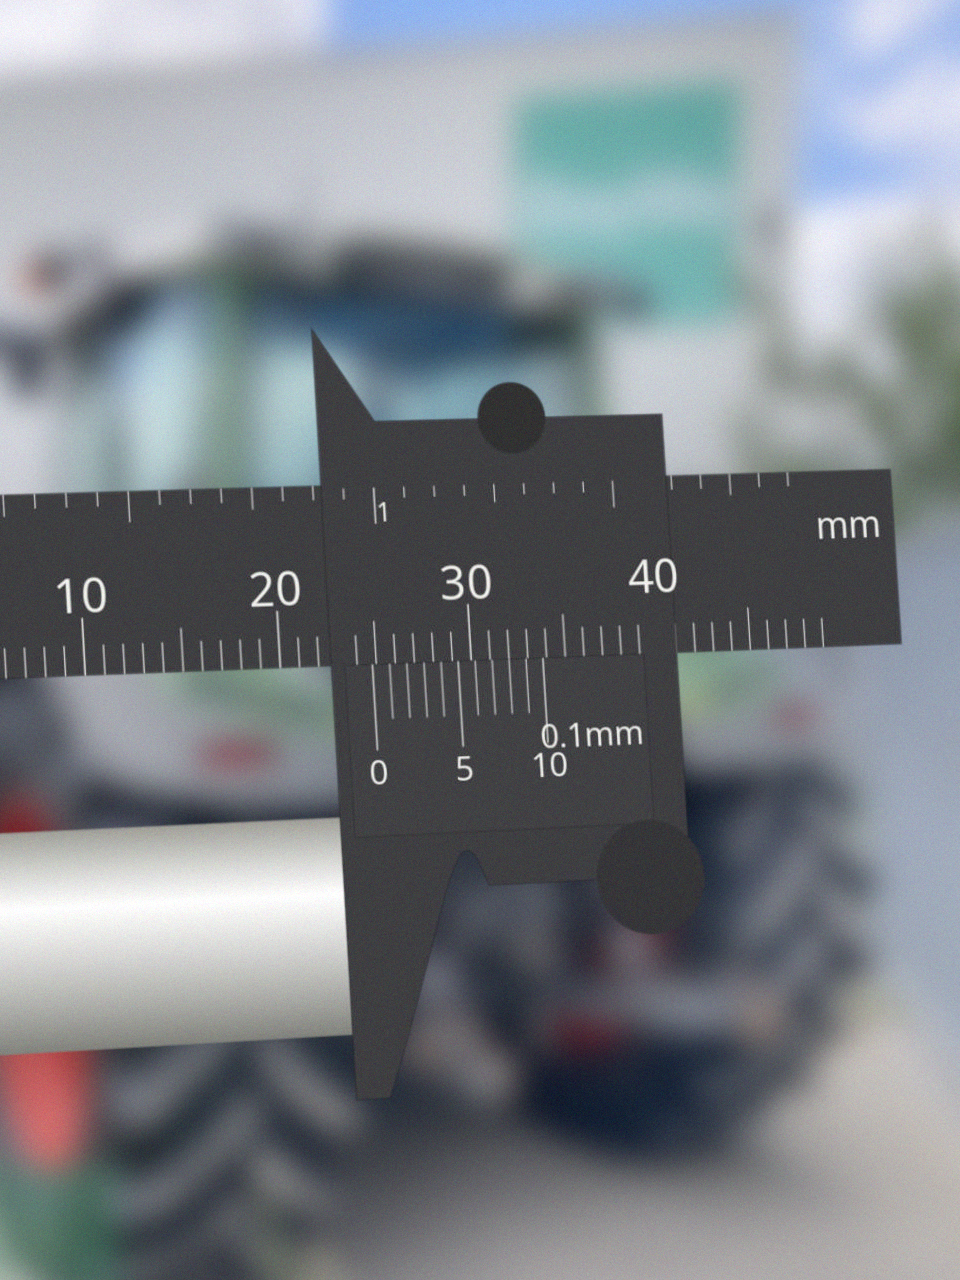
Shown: value=24.8 unit=mm
